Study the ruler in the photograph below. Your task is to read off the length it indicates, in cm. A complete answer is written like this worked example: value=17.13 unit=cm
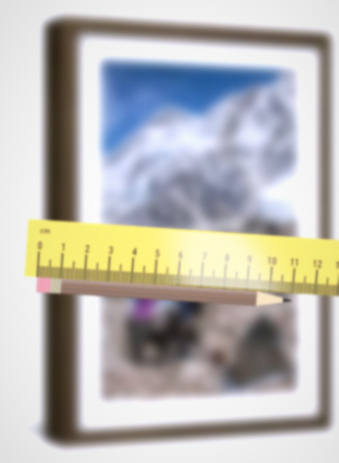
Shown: value=11 unit=cm
